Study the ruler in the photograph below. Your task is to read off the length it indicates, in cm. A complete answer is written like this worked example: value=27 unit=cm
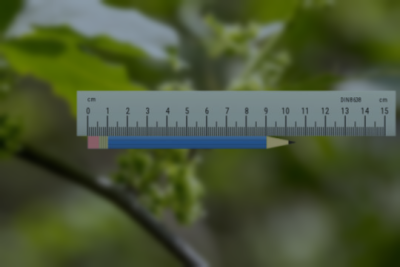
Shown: value=10.5 unit=cm
